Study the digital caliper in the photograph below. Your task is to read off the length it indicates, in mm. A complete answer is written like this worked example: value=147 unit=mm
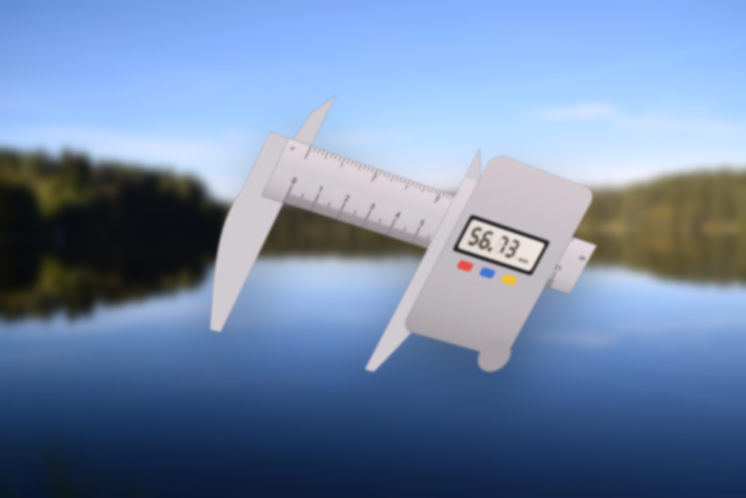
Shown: value=56.73 unit=mm
